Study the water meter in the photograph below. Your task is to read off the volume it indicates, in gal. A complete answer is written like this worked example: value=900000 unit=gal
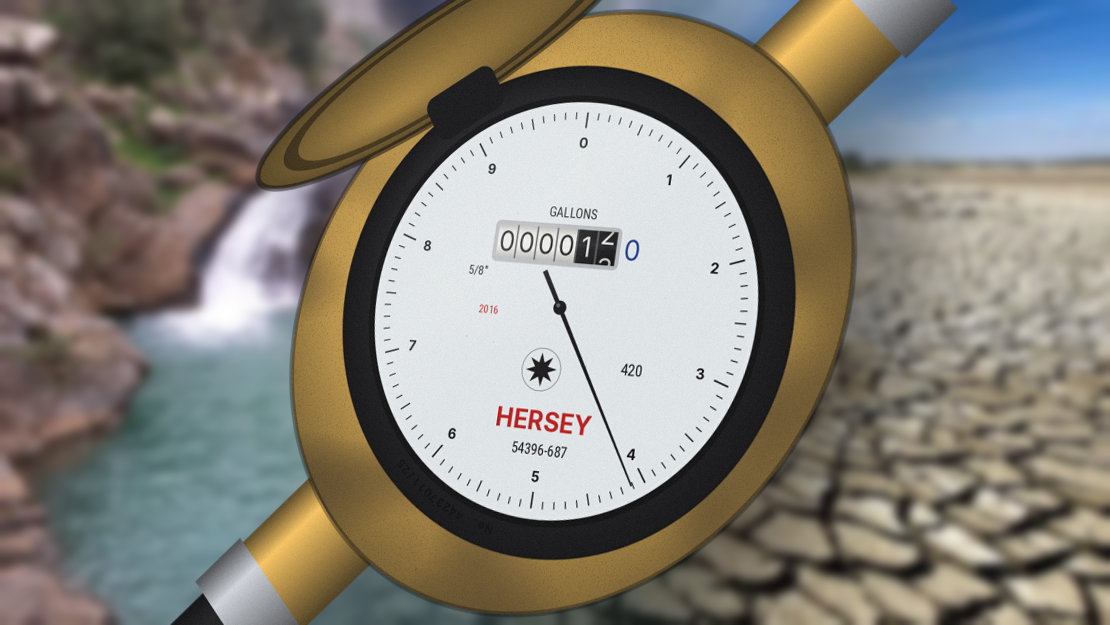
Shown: value=124.1 unit=gal
